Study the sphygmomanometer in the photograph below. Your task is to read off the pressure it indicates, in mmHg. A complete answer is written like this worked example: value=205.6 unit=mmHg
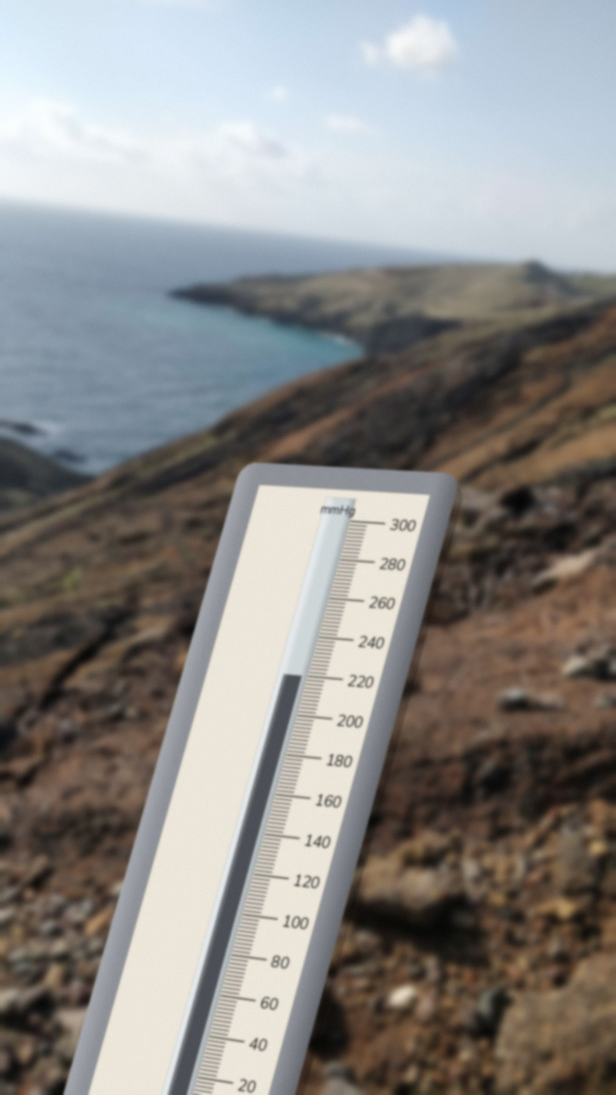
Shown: value=220 unit=mmHg
